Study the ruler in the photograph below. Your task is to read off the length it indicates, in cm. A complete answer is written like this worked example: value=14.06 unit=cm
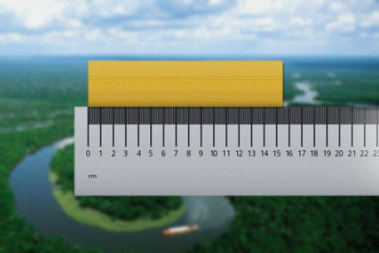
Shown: value=15.5 unit=cm
